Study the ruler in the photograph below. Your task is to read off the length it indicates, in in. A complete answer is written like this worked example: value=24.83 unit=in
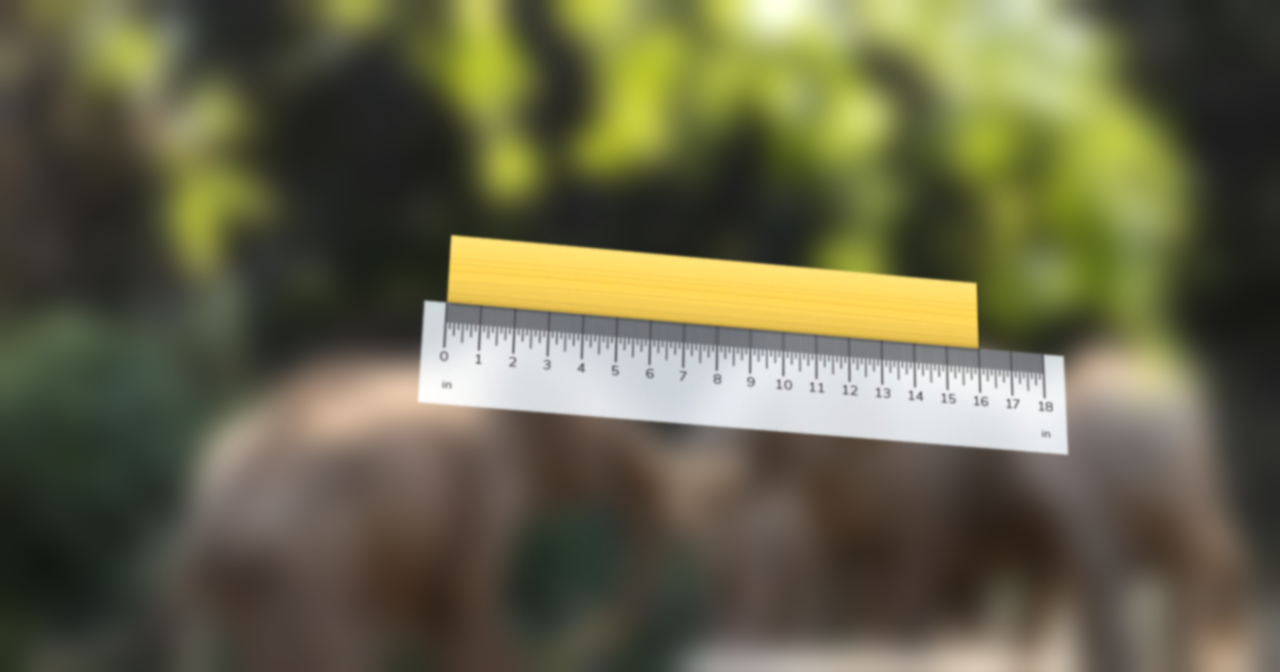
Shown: value=16 unit=in
